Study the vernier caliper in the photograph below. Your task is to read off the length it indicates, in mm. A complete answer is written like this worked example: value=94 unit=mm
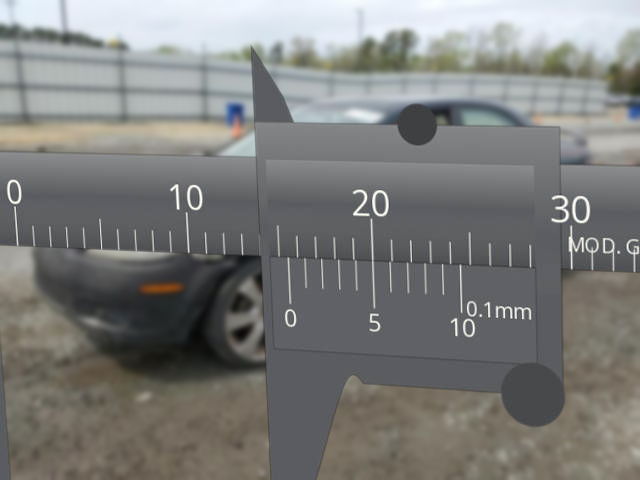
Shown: value=15.5 unit=mm
